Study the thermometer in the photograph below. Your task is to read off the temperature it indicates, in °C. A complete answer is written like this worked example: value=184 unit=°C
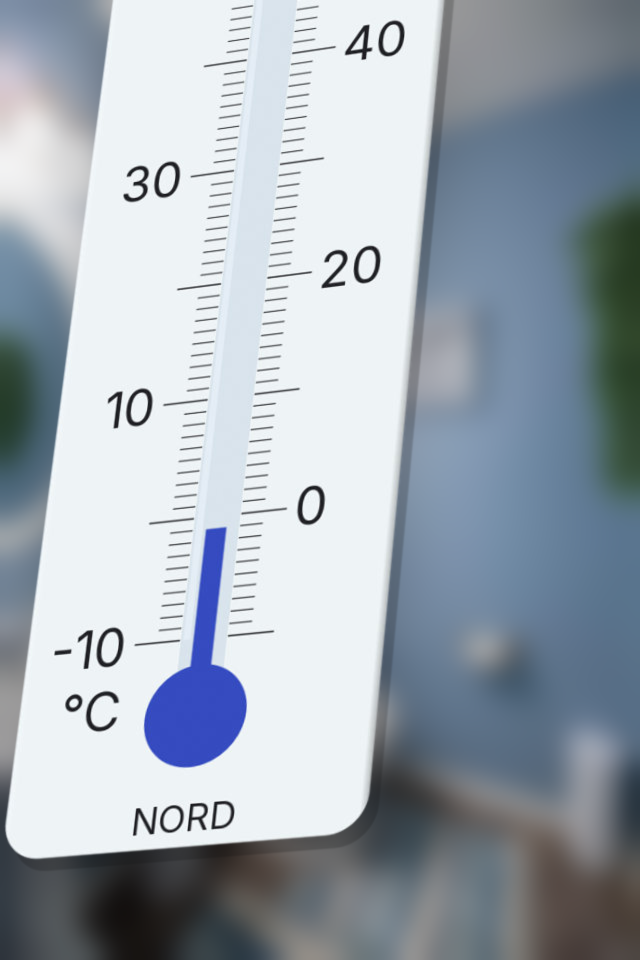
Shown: value=-1 unit=°C
